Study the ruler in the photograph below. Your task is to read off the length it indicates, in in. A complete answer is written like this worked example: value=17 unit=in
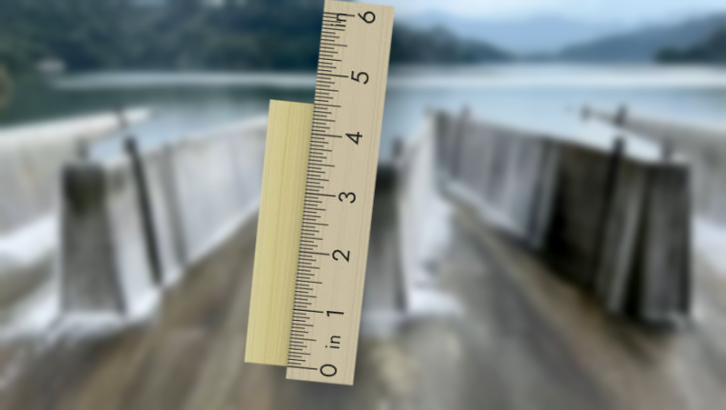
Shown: value=4.5 unit=in
